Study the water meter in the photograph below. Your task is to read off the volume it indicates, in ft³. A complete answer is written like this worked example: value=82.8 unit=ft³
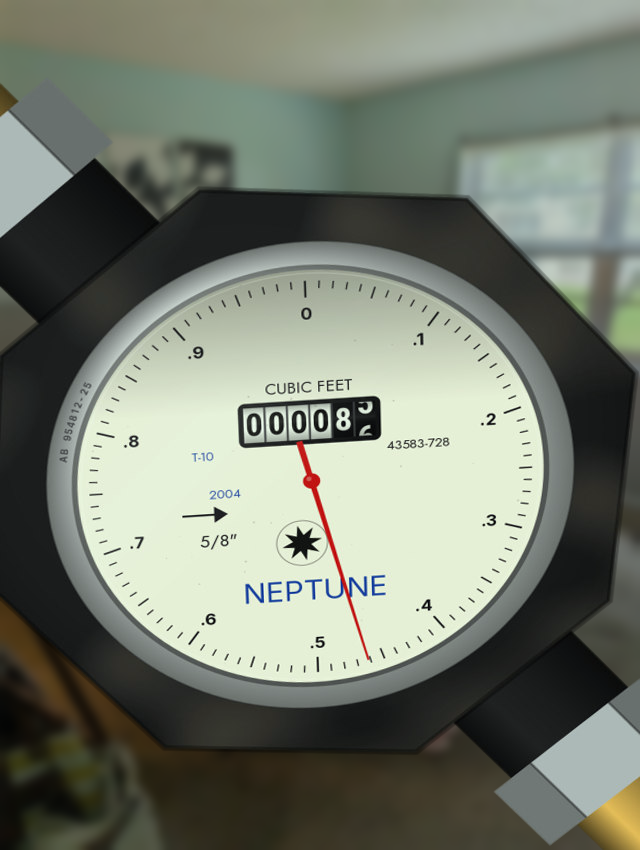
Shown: value=85.46 unit=ft³
